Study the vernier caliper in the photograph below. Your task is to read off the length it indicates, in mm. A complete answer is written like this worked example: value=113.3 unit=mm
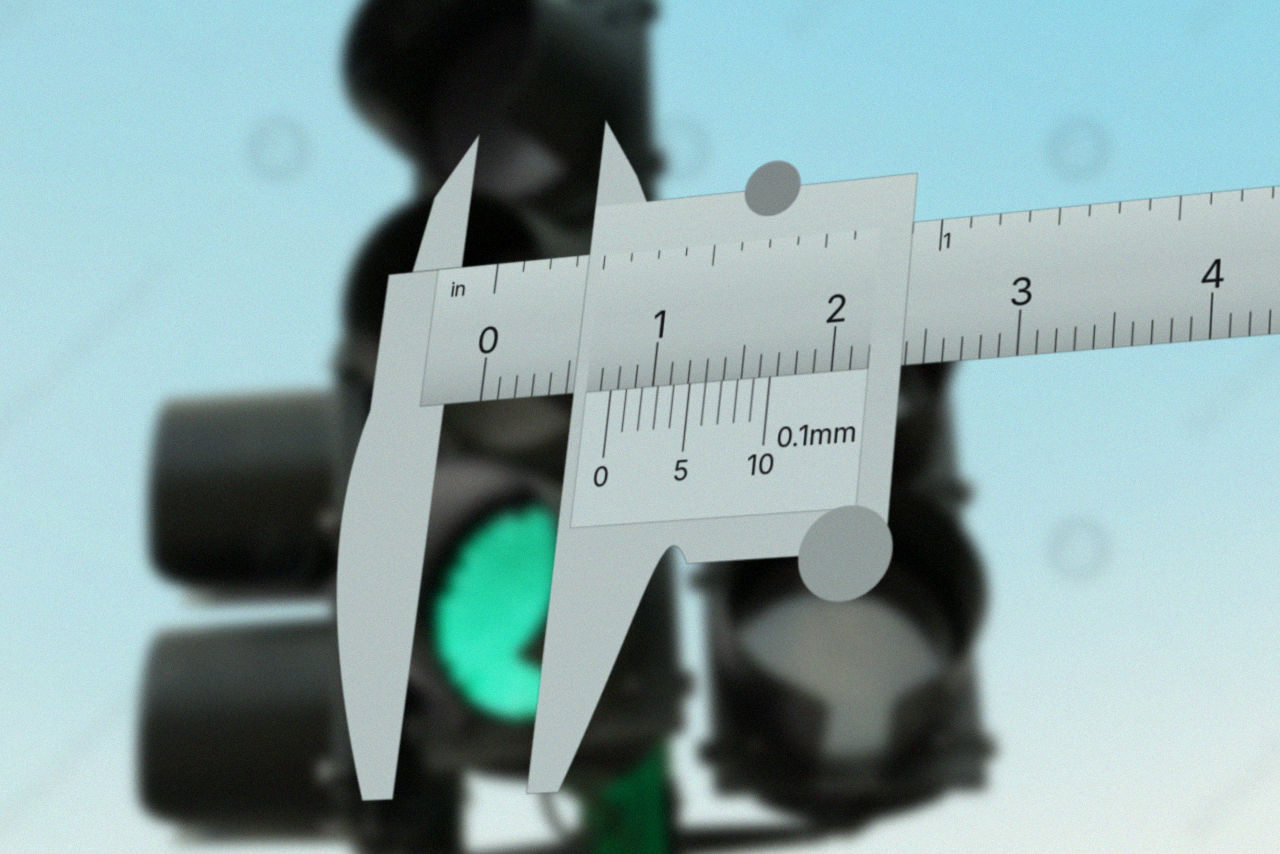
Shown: value=7.6 unit=mm
